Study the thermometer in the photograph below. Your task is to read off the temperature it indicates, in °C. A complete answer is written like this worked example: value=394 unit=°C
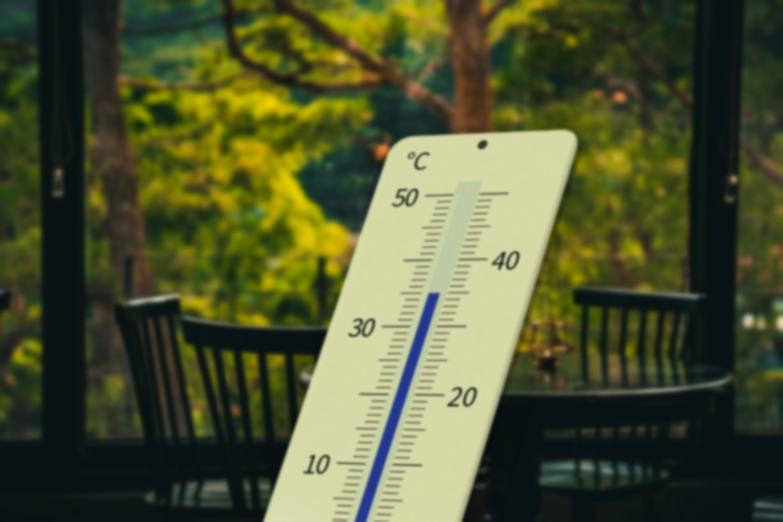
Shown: value=35 unit=°C
